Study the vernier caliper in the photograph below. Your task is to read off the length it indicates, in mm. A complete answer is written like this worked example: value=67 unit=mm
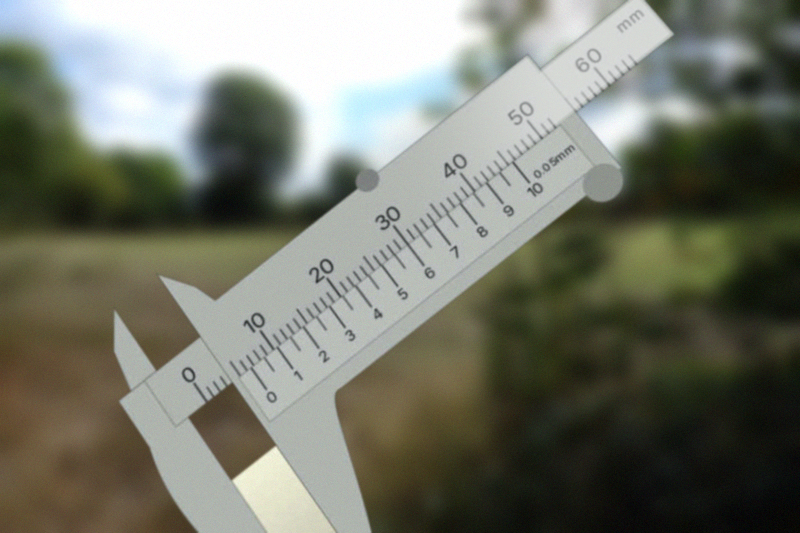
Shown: value=6.6 unit=mm
